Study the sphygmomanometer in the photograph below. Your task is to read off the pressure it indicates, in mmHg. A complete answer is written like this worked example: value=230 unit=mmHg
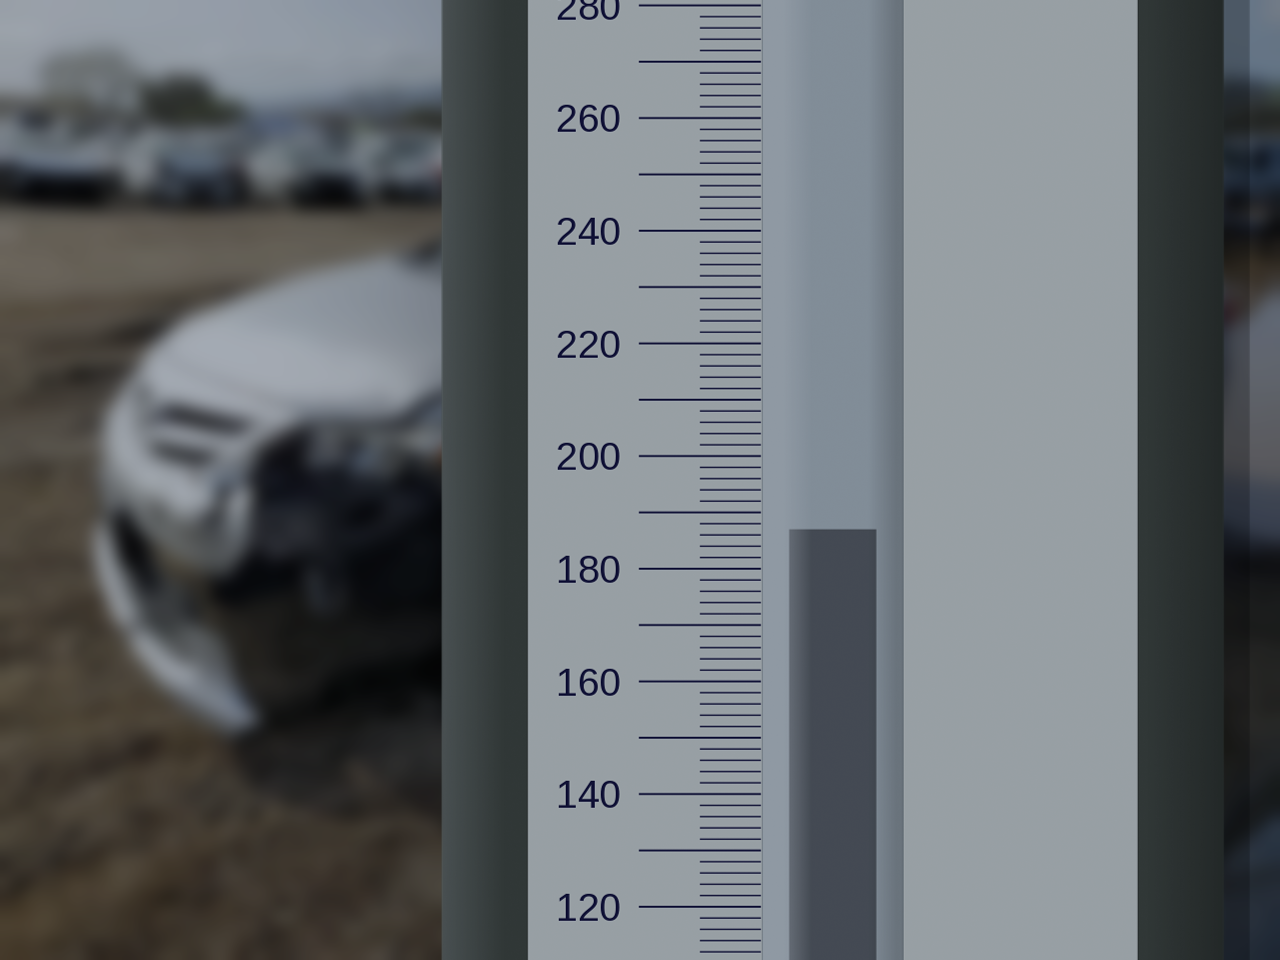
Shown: value=187 unit=mmHg
